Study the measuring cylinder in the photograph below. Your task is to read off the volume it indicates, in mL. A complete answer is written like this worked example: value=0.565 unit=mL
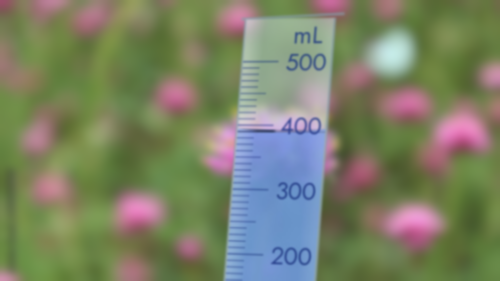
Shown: value=390 unit=mL
